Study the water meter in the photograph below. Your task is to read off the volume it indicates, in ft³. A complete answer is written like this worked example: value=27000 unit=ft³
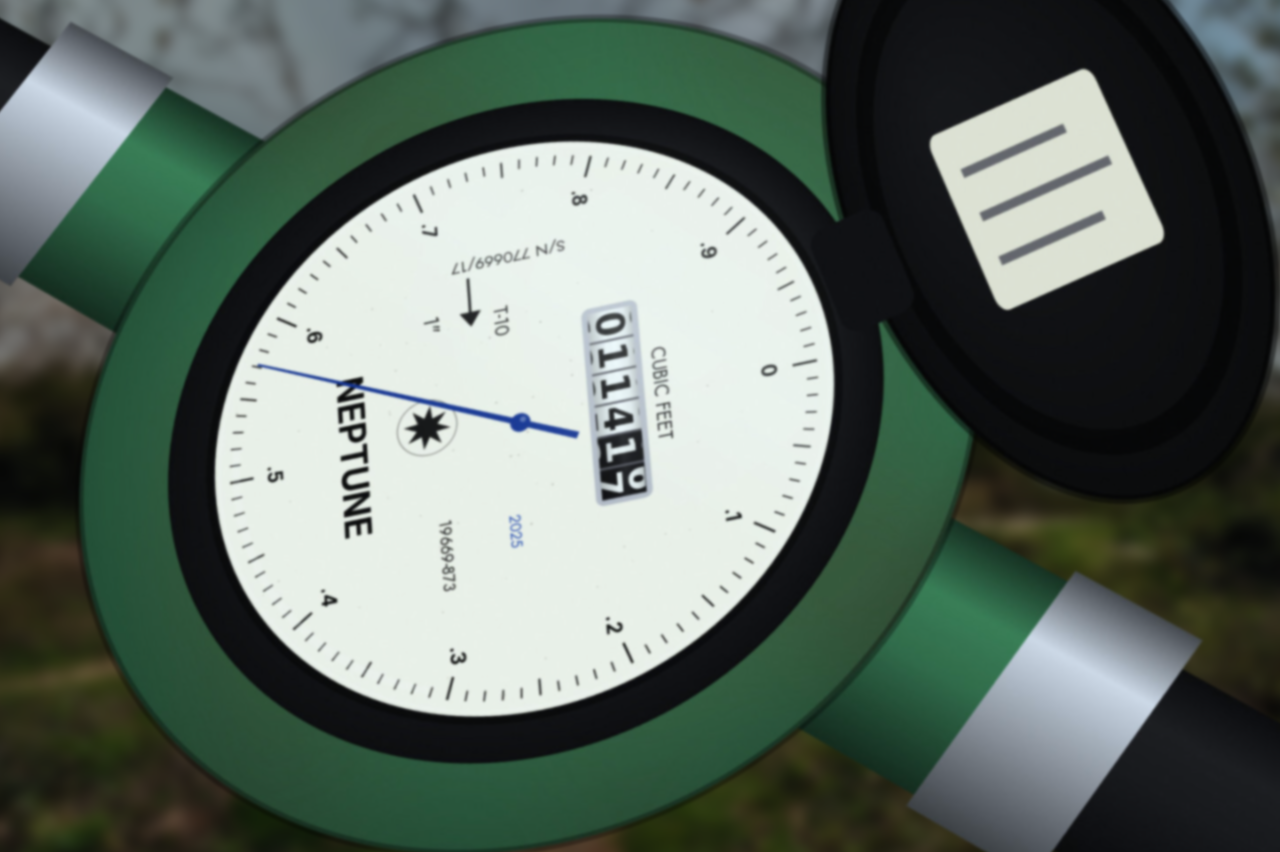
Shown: value=11416.57 unit=ft³
